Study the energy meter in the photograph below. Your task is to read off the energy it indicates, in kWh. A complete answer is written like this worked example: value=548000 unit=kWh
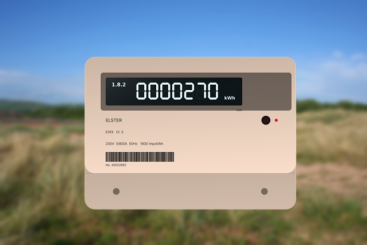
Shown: value=270 unit=kWh
